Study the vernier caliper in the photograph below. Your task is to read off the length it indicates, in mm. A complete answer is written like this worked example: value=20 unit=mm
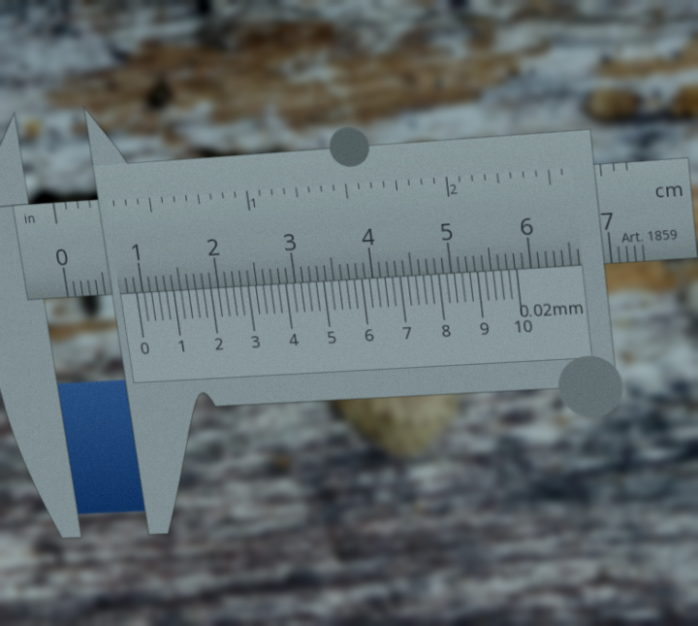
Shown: value=9.2 unit=mm
